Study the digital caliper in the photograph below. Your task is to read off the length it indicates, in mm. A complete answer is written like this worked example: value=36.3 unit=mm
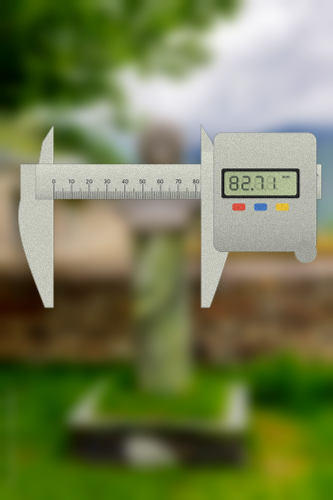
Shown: value=82.71 unit=mm
